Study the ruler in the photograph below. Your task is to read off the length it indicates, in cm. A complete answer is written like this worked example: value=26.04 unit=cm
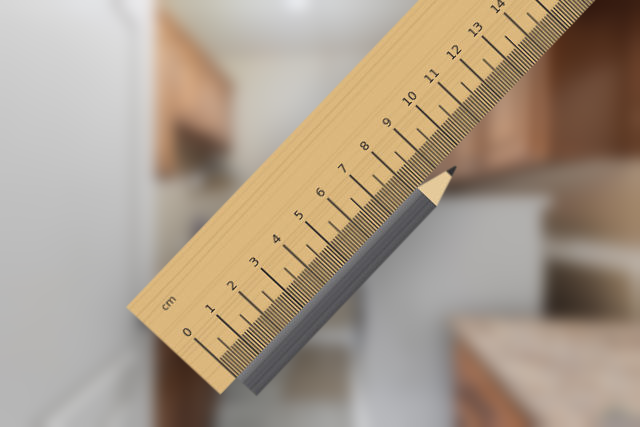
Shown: value=9.5 unit=cm
